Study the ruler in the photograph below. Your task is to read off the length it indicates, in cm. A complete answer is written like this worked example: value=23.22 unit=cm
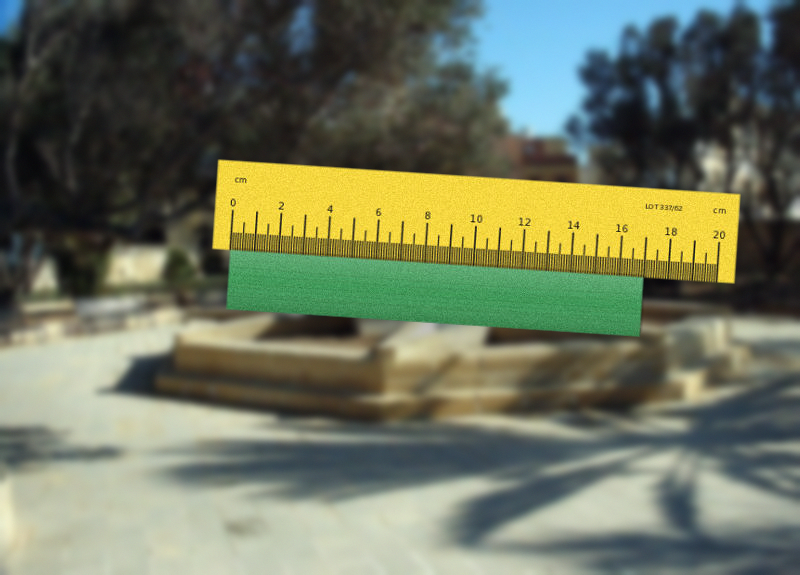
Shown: value=17 unit=cm
